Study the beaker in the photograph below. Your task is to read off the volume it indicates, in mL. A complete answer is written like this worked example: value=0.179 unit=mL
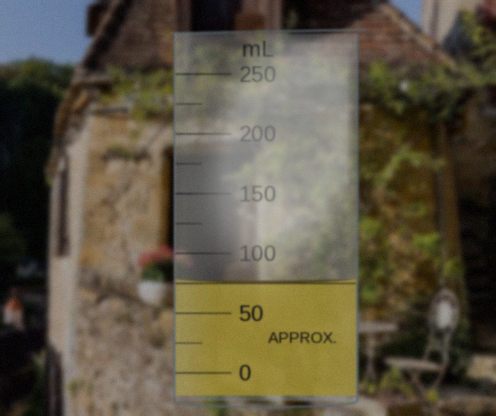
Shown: value=75 unit=mL
